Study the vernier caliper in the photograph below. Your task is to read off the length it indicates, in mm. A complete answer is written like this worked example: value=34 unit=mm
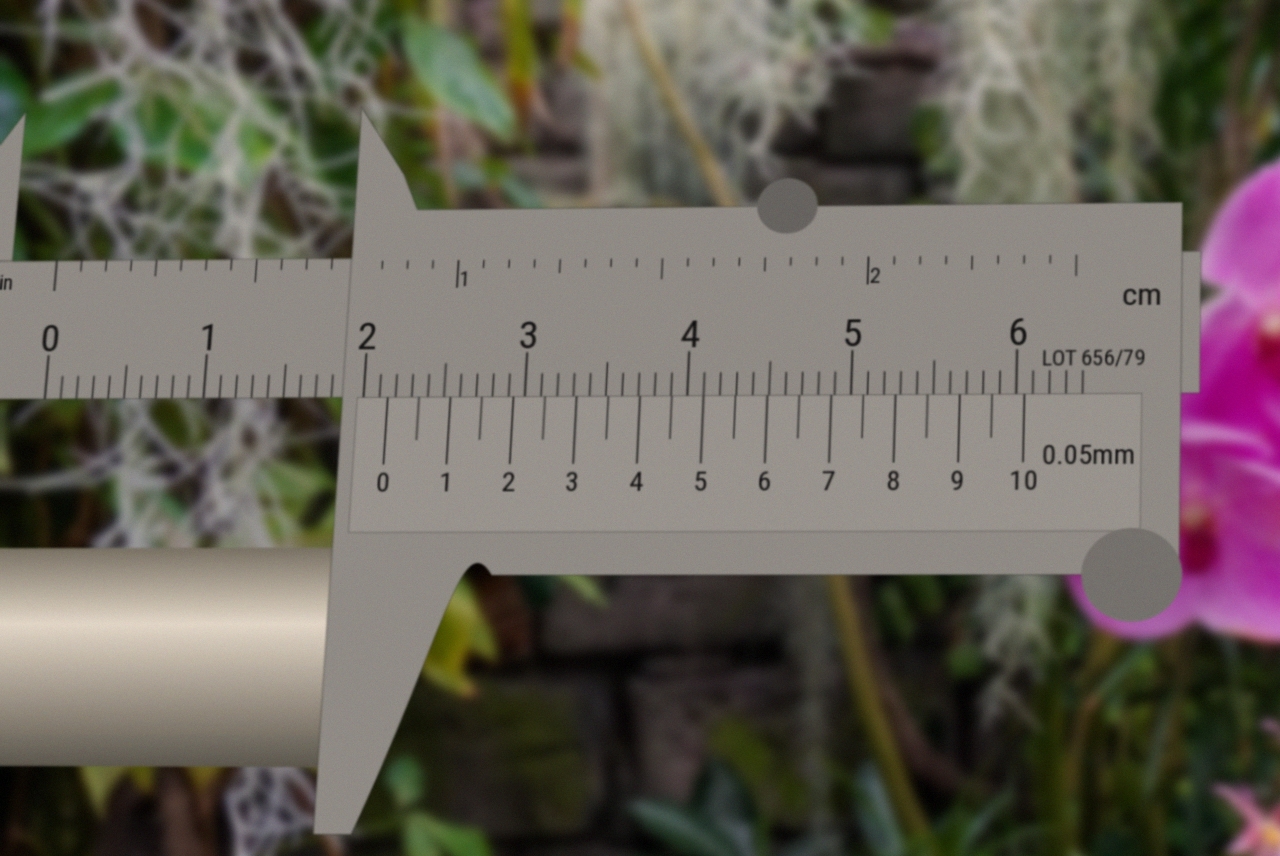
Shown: value=21.5 unit=mm
